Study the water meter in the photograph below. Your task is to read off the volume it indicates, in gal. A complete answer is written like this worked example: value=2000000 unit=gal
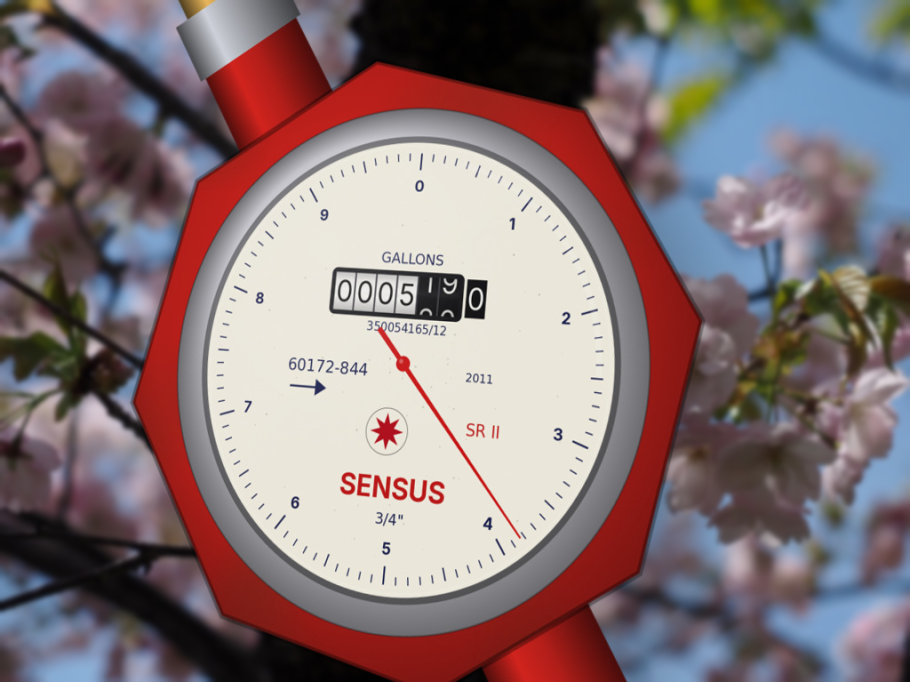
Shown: value=5193.8 unit=gal
